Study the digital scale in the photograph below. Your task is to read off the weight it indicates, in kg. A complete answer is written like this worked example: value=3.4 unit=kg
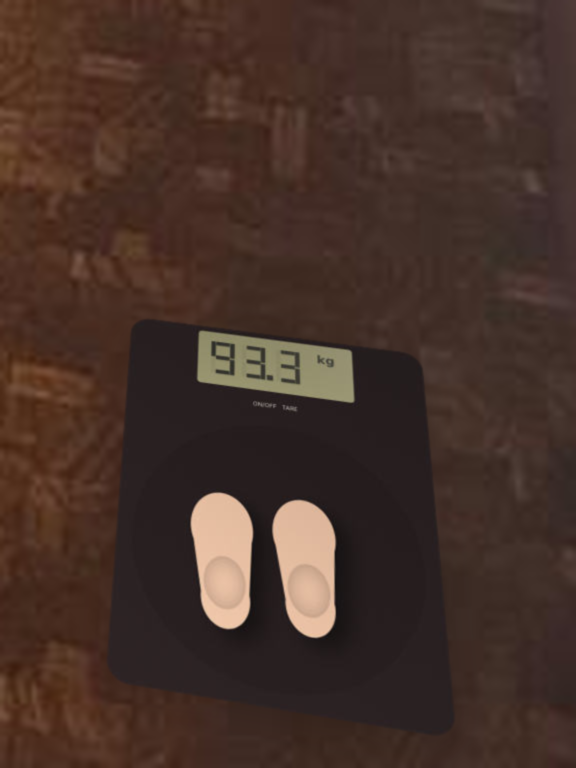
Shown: value=93.3 unit=kg
